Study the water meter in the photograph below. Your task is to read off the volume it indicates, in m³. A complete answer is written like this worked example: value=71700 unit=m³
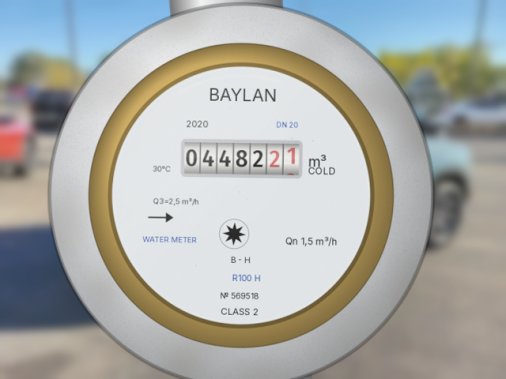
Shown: value=4482.21 unit=m³
